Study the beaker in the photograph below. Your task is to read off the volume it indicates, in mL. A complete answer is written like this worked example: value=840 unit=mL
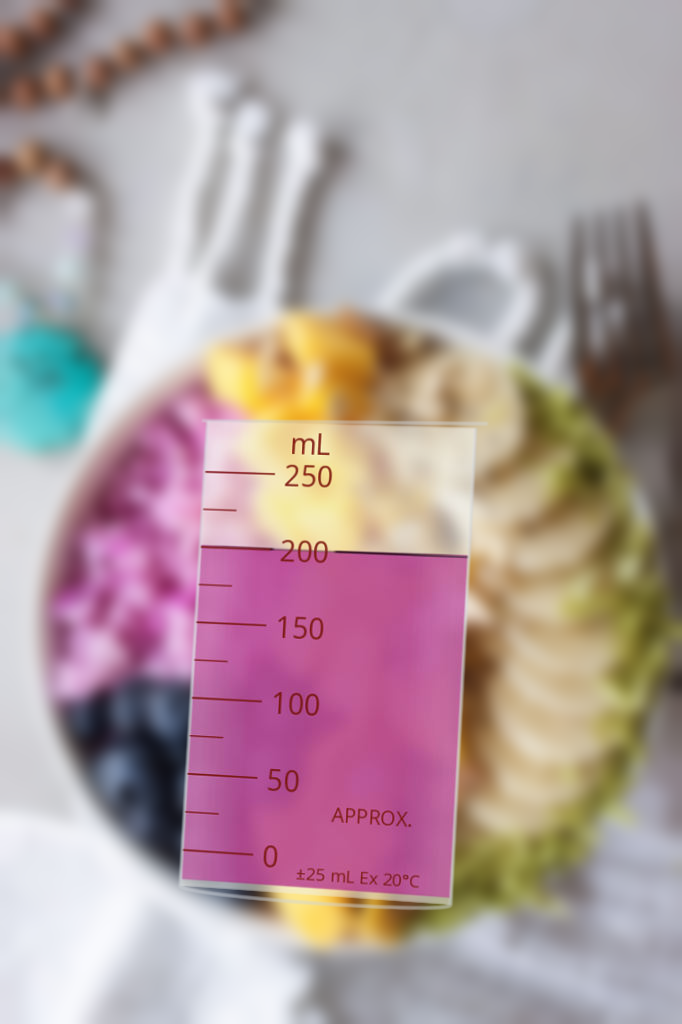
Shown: value=200 unit=mL
